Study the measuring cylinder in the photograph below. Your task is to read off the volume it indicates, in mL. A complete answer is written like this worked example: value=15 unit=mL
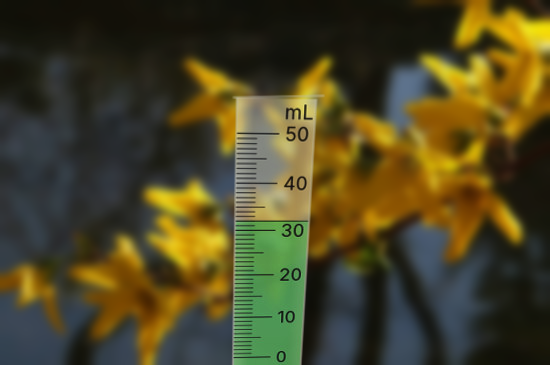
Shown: value=32 unit=mL
